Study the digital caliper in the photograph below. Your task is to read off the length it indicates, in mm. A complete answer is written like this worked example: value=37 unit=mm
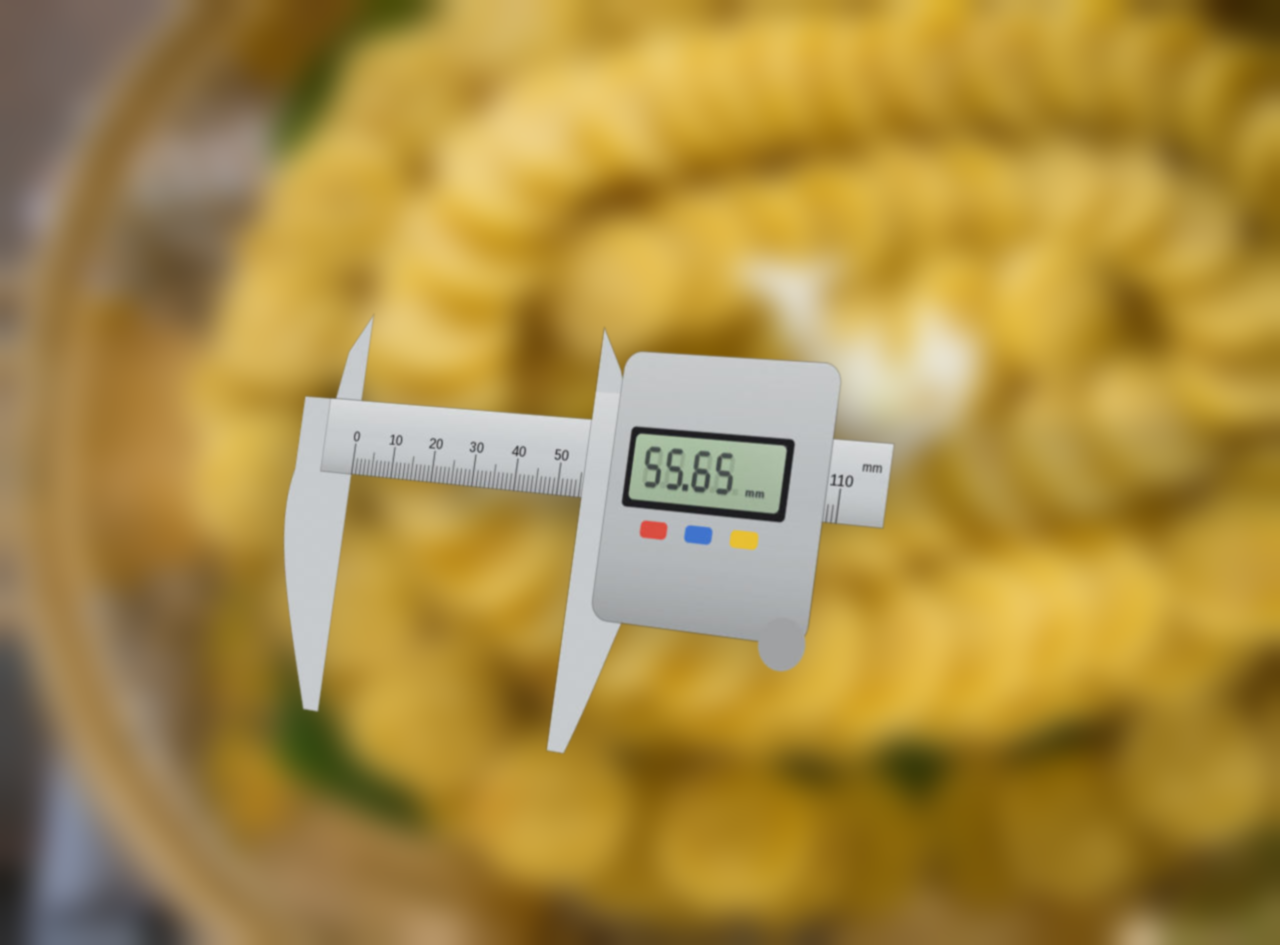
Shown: value=55.65 unit=mm
